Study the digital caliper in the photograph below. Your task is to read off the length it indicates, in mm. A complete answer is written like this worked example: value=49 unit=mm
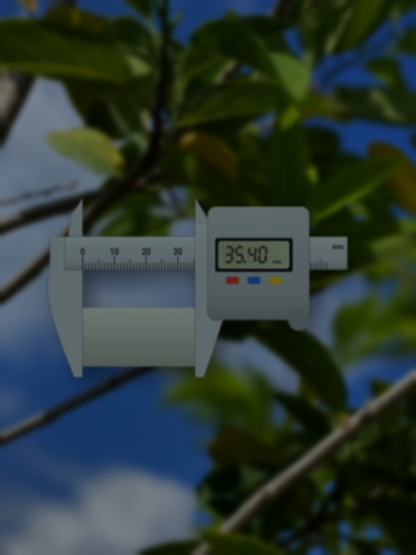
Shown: value=35.40 unit=mm
